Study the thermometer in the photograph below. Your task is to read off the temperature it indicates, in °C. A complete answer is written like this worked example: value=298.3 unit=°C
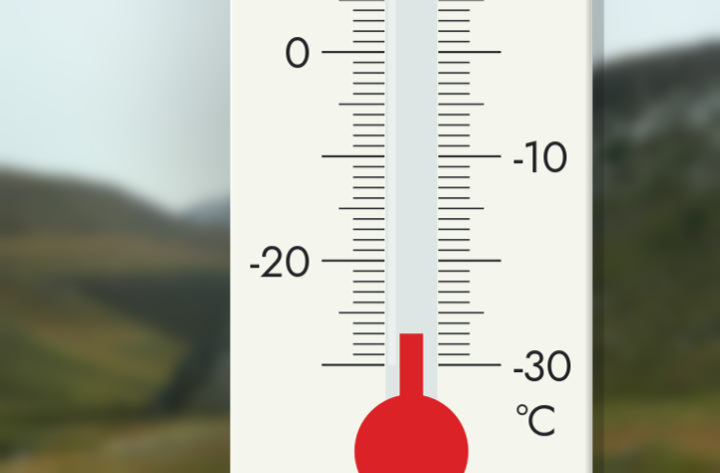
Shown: value=-27 unit=°C
